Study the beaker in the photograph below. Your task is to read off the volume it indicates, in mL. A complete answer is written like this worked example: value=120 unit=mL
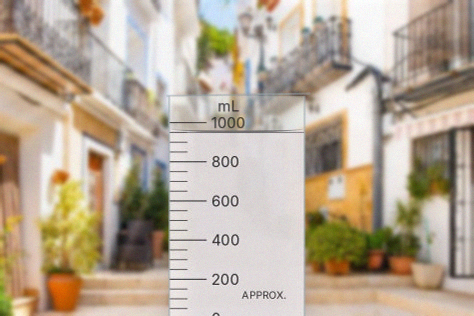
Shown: value=950 unit=mL
